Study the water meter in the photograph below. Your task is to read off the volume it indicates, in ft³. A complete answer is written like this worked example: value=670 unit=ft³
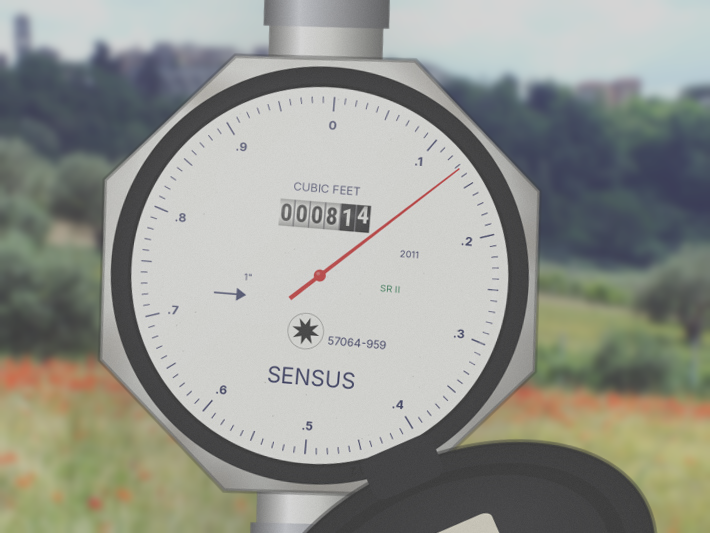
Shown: value=814.13 unit=ft³
